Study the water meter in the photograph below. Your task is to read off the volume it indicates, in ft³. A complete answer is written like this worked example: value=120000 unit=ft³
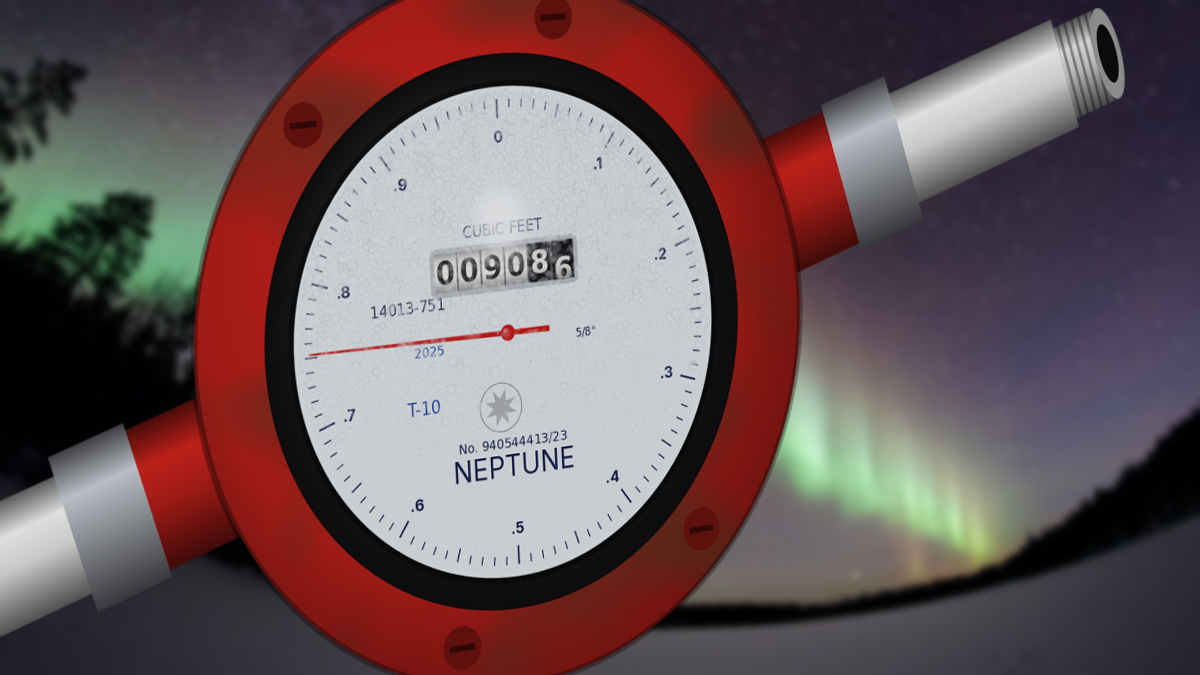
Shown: value=9085.75 unit=ft³
